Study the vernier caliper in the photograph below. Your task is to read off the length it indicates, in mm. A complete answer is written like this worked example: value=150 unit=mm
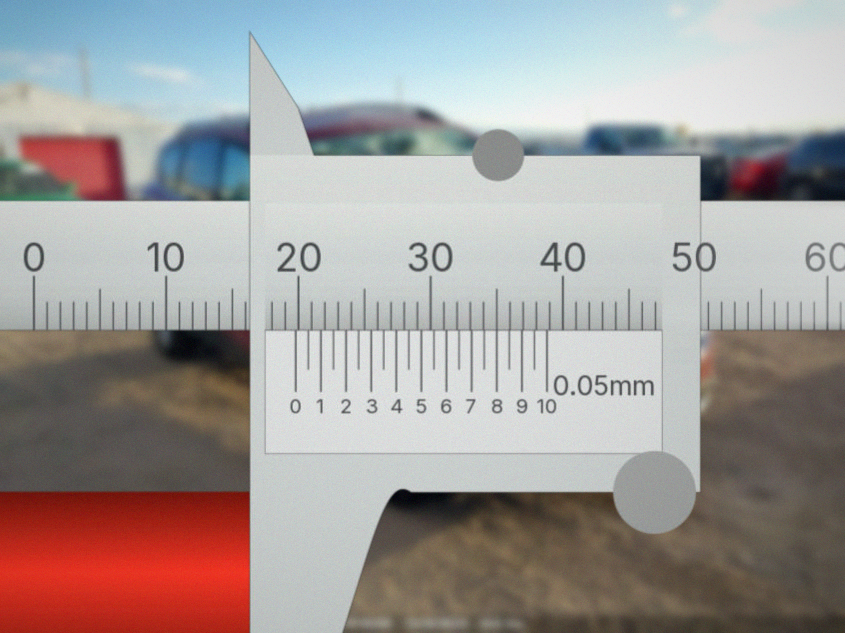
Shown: value=19.8 unit=mm
